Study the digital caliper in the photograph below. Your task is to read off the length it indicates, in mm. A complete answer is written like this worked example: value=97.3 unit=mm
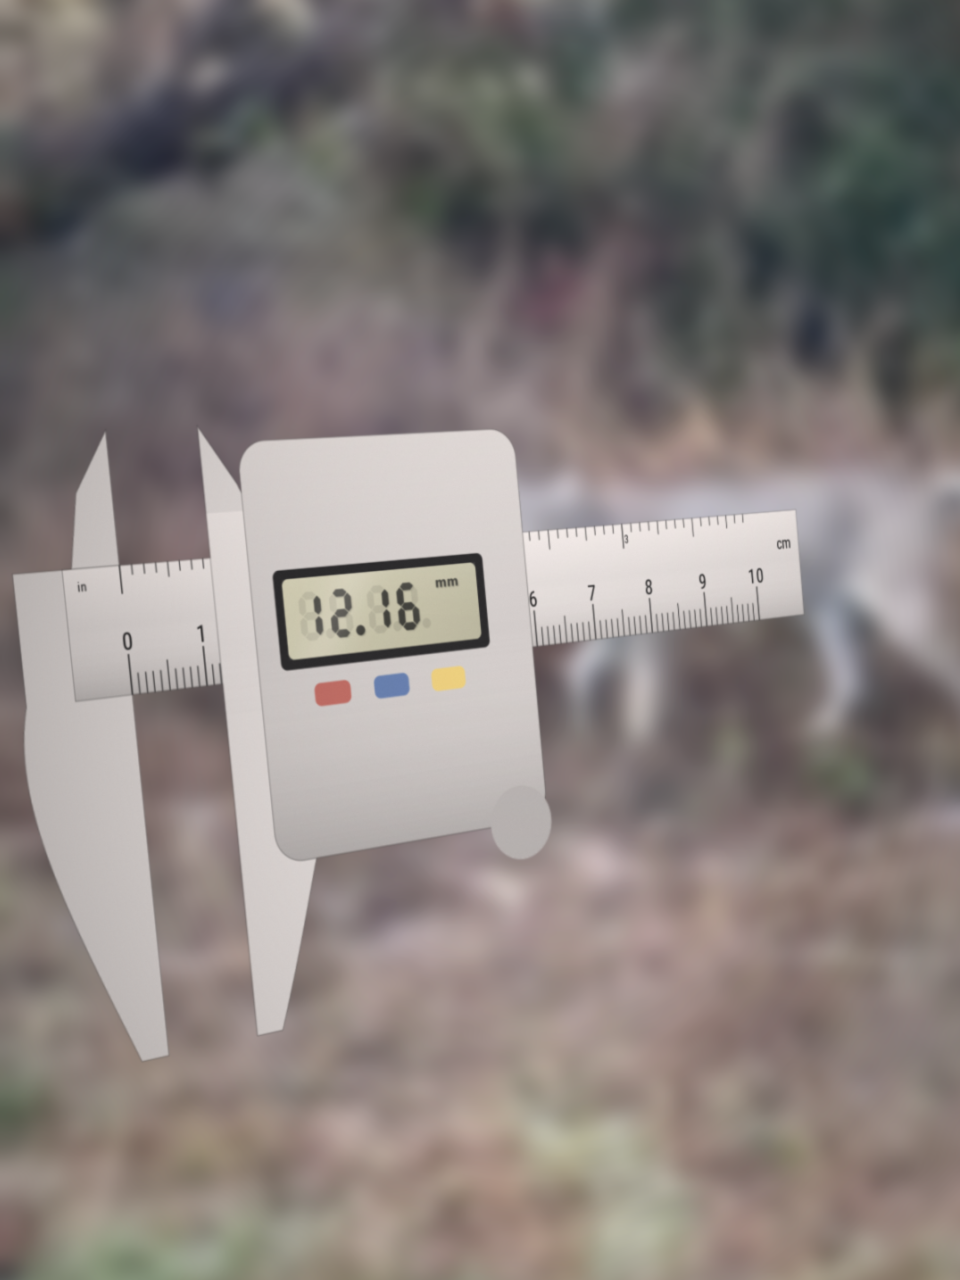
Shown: value=12.16 unit=mm
